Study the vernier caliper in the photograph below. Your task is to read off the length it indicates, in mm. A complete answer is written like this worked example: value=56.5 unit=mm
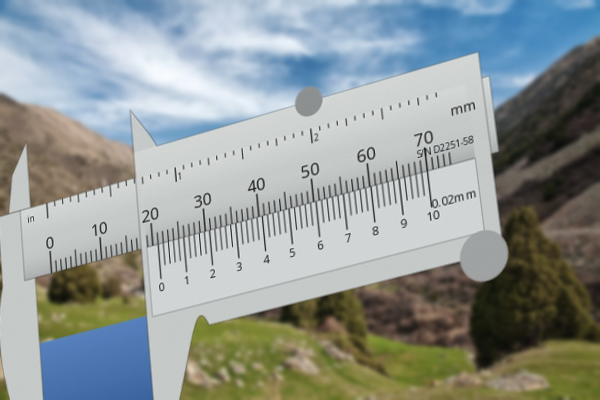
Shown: value=21.0 unit=mm
